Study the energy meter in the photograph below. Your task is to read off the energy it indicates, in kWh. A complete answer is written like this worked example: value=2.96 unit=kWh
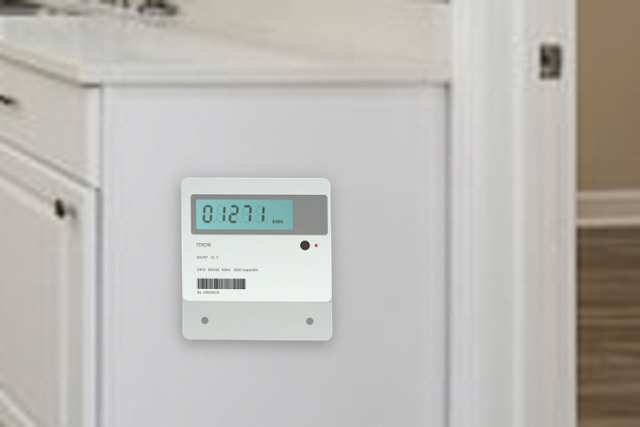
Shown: value=1271 unit=kWh
